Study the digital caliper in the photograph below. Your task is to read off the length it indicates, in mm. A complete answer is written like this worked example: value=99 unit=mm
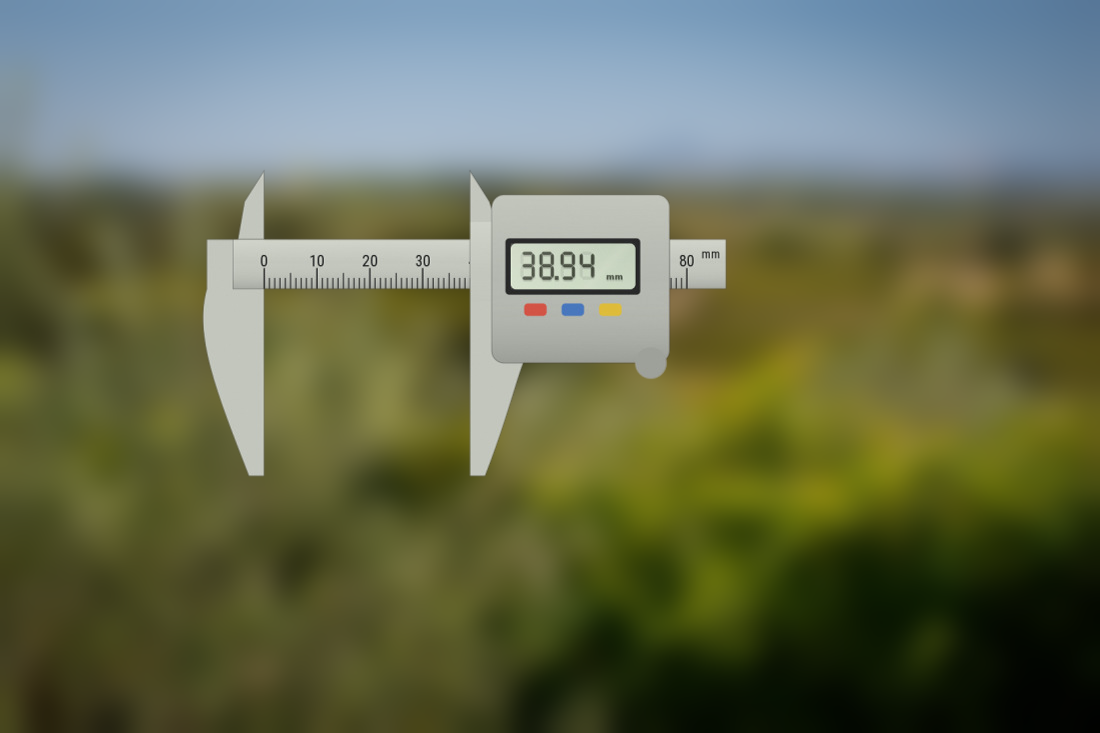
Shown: value=38.94 unit=mm
